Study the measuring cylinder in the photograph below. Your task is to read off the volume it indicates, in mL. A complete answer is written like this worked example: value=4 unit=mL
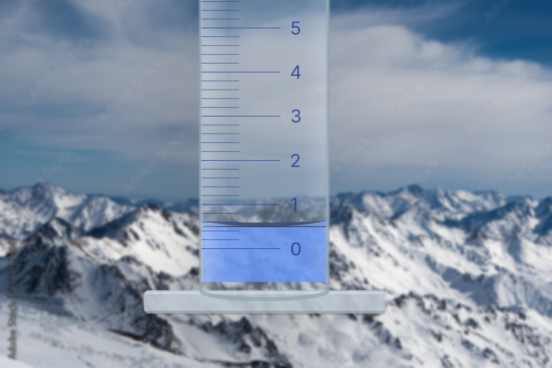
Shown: value=0.5 unit=mL
